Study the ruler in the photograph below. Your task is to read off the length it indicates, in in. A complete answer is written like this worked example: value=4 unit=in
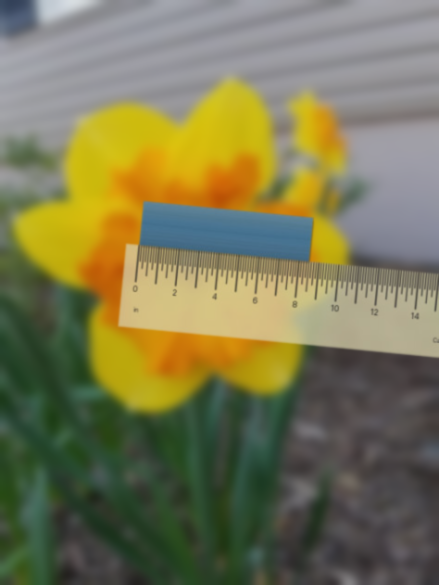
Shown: value=8.5 unit=in
